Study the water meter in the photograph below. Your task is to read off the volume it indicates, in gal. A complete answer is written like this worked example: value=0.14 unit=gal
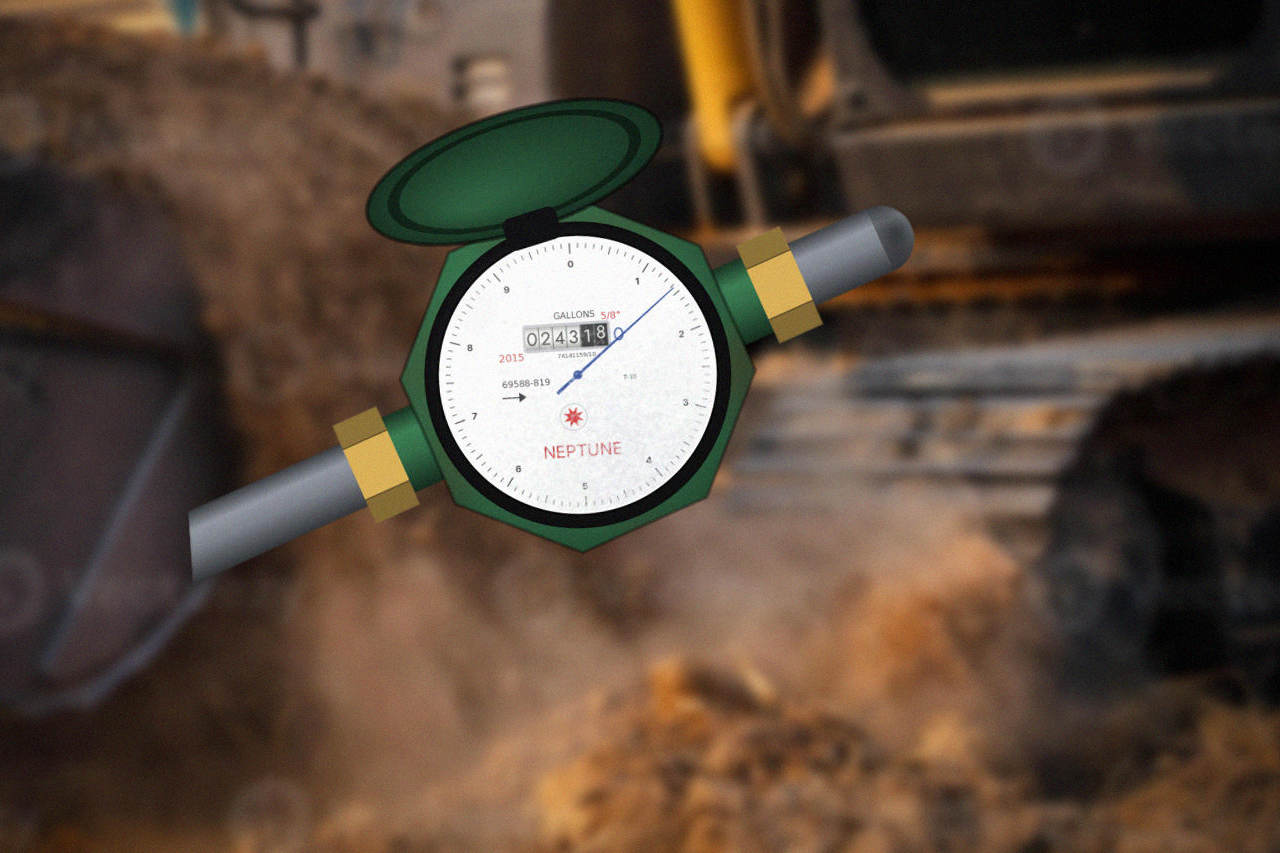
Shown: value=243181.4 unit=gal
